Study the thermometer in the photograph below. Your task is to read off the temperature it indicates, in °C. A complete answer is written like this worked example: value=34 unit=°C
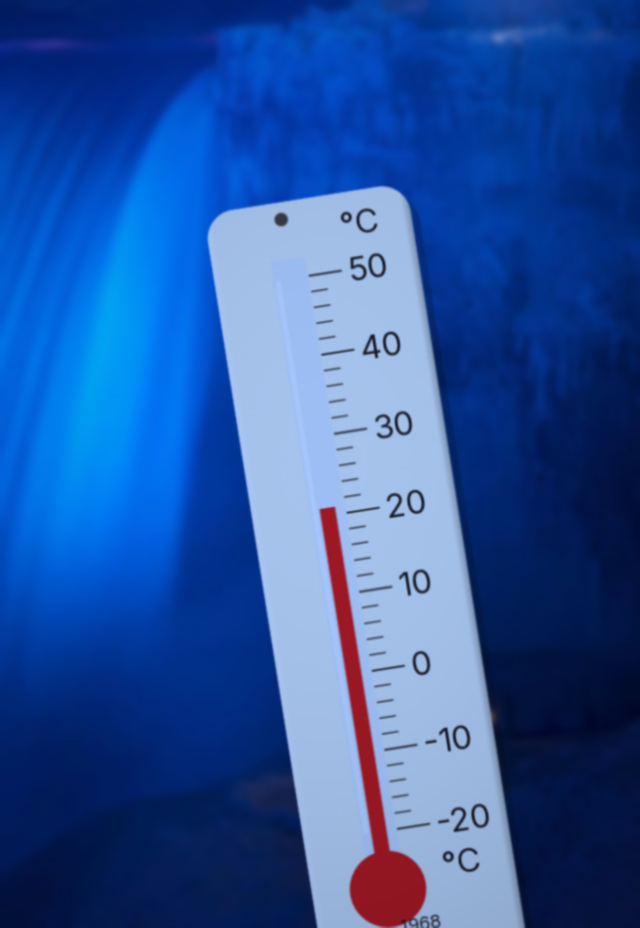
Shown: value=21 unit=°C
